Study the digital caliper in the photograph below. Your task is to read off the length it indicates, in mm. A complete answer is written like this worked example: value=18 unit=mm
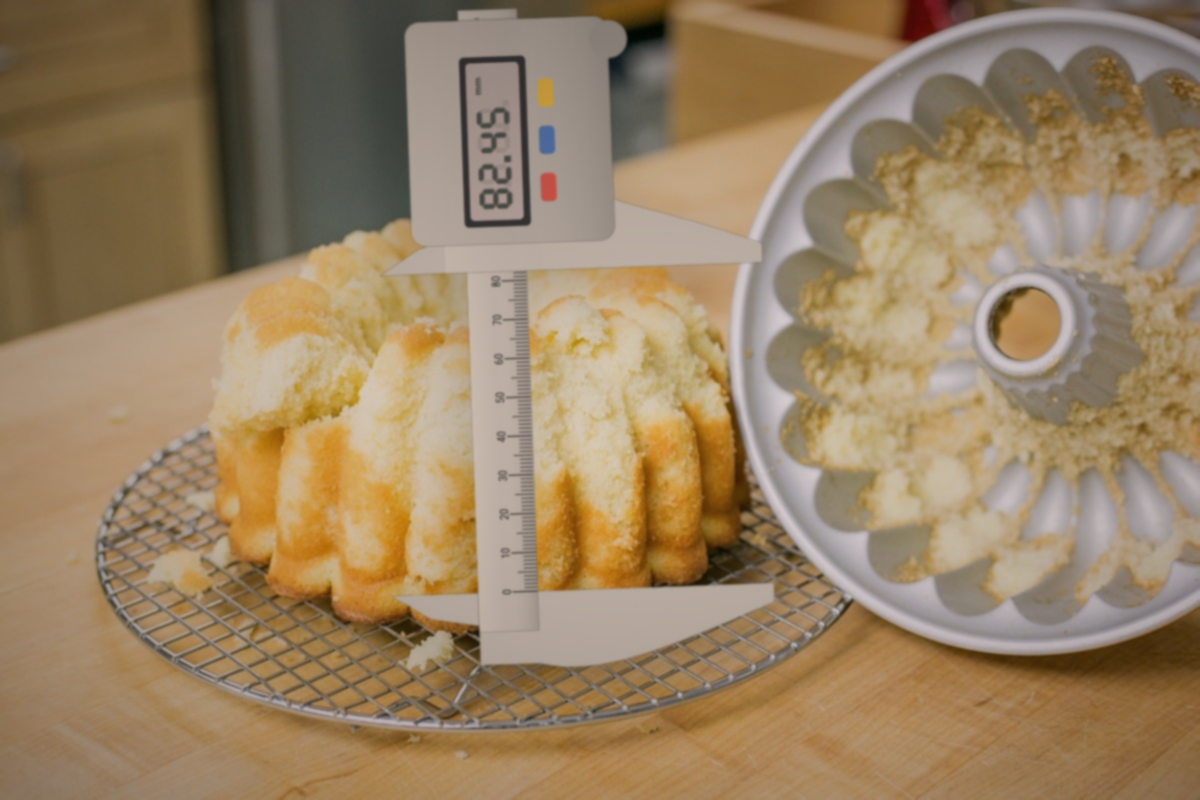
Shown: value=82.45 unit=mm
